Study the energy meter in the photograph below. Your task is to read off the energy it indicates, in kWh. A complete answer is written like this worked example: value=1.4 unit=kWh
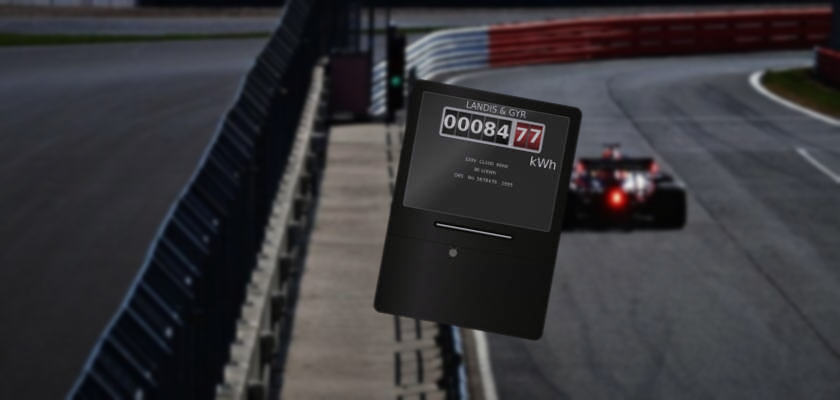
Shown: value=84.77 unit=kWh
